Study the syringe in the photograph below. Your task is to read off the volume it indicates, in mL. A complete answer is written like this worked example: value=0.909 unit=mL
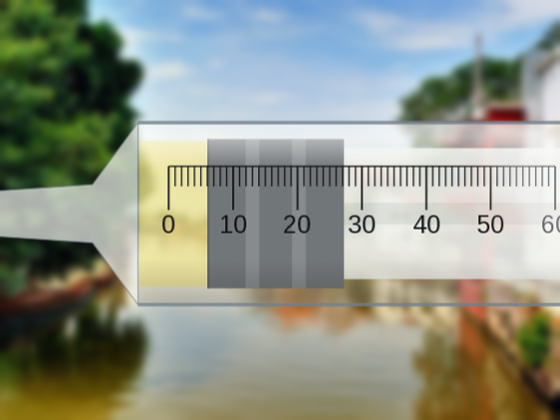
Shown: value=6 unit=mL
